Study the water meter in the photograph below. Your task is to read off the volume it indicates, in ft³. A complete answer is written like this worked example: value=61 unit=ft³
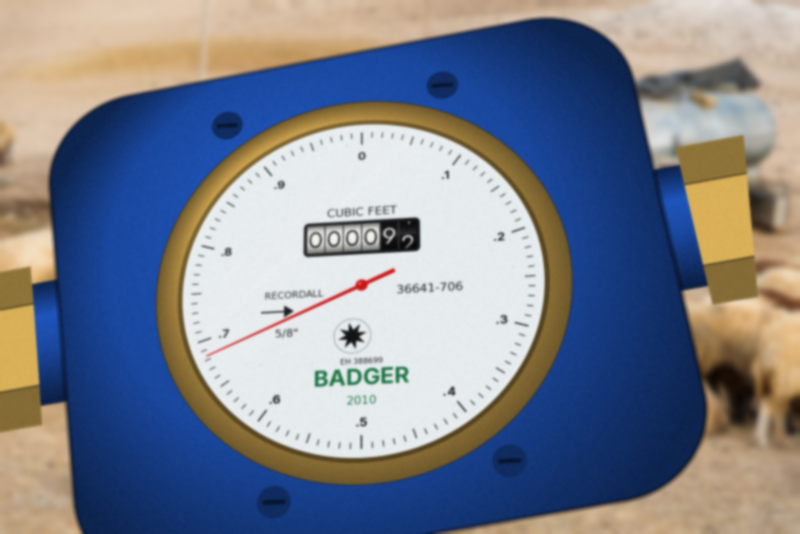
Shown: value=91.68 unit=ft³
